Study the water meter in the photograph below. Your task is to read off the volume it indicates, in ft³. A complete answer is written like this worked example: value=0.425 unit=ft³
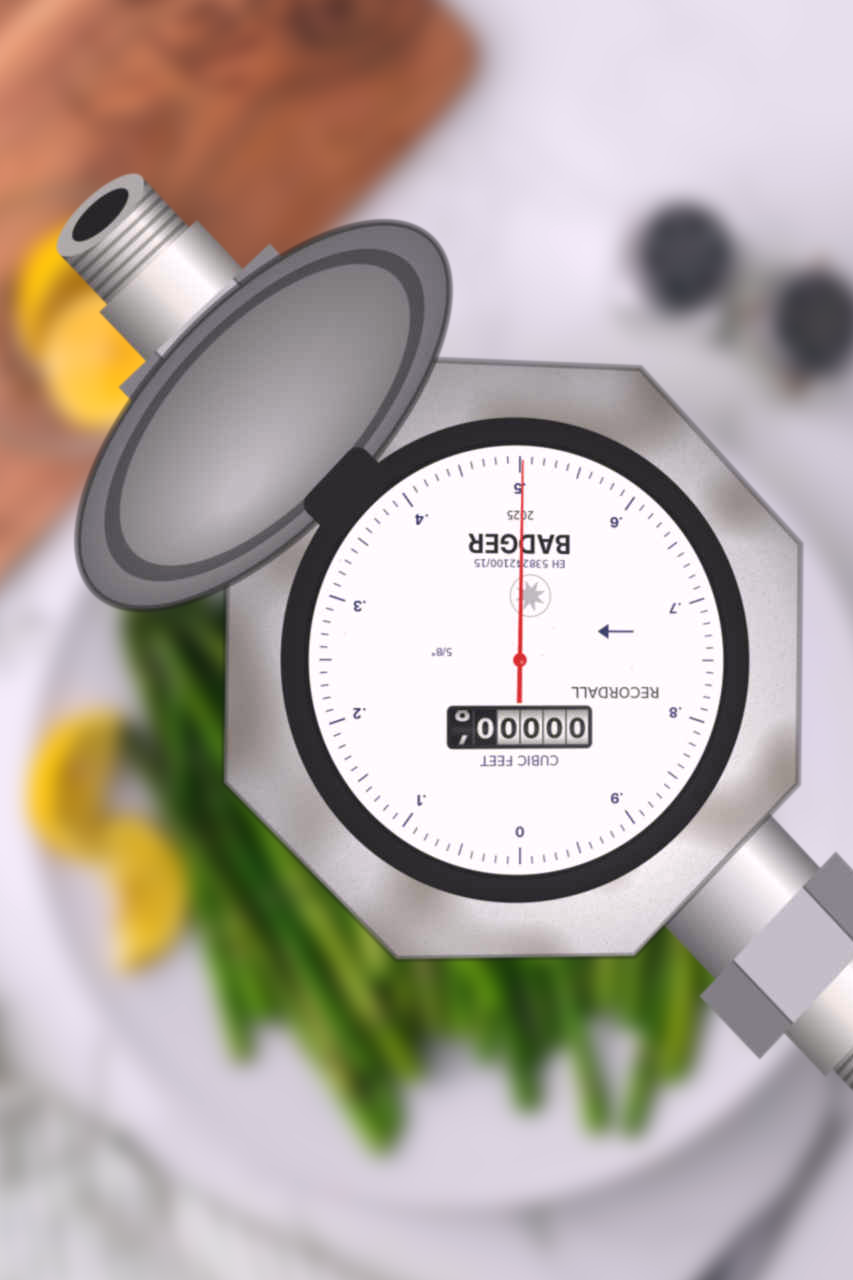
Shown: value=7.50 unit=ft³
